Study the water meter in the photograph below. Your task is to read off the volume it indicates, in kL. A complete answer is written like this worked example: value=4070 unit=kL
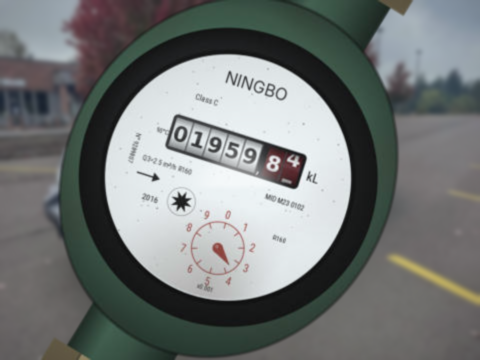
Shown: value=1959.843 unit=kL
